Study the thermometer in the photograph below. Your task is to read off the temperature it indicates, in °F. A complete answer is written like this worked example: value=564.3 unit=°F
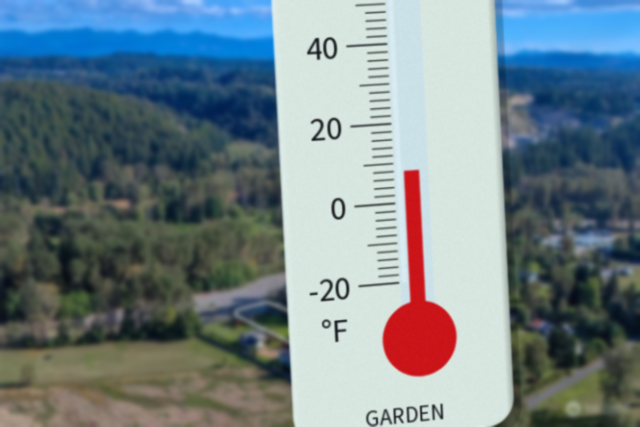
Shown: value=8 unit=°F
